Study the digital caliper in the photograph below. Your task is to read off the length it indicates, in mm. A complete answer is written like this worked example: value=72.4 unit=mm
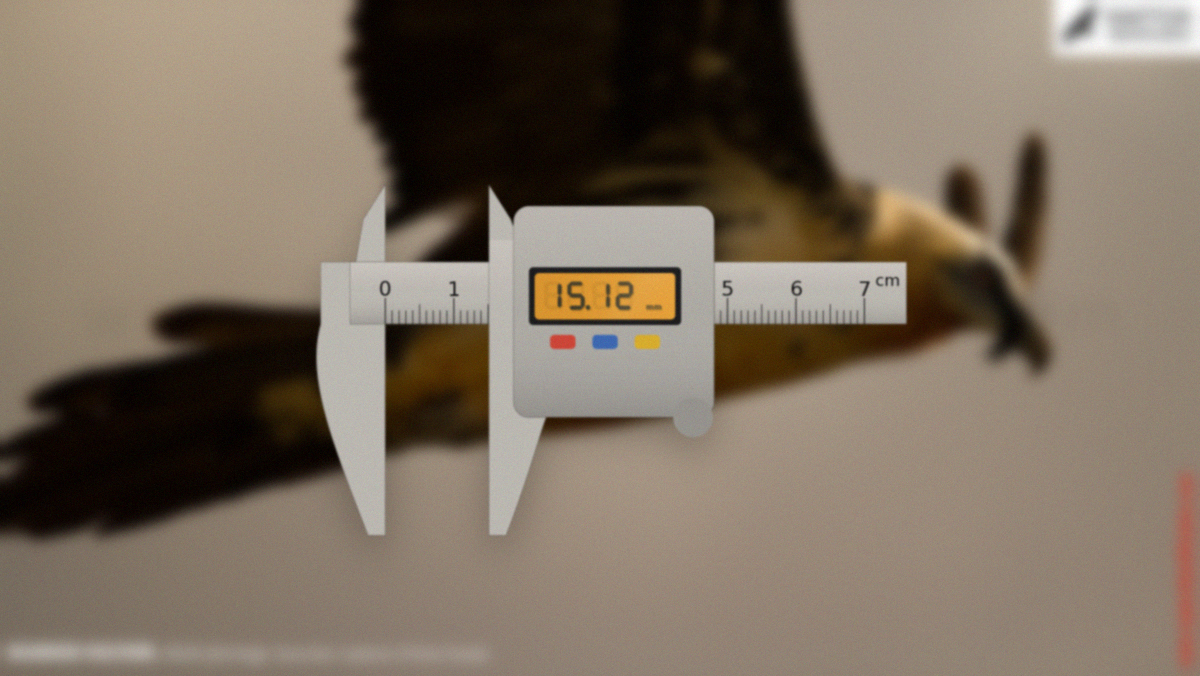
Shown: value=15.12 unit=mm
